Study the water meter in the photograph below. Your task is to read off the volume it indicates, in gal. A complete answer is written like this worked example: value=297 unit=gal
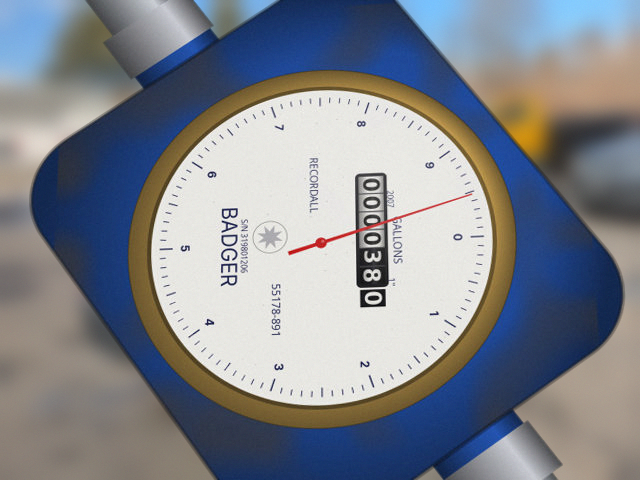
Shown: value=379.5 unit=gal
